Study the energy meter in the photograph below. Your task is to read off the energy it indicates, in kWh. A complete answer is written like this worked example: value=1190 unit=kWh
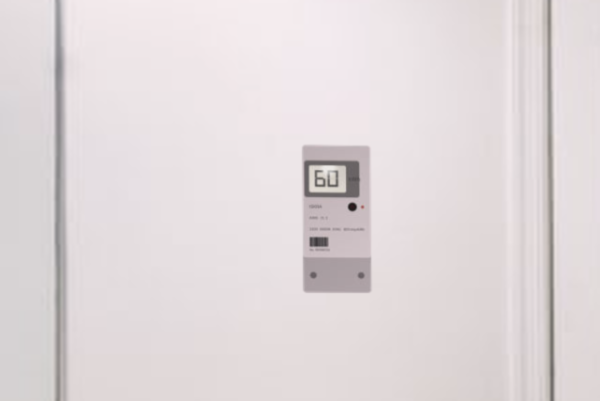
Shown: value=60 unit=kWh
